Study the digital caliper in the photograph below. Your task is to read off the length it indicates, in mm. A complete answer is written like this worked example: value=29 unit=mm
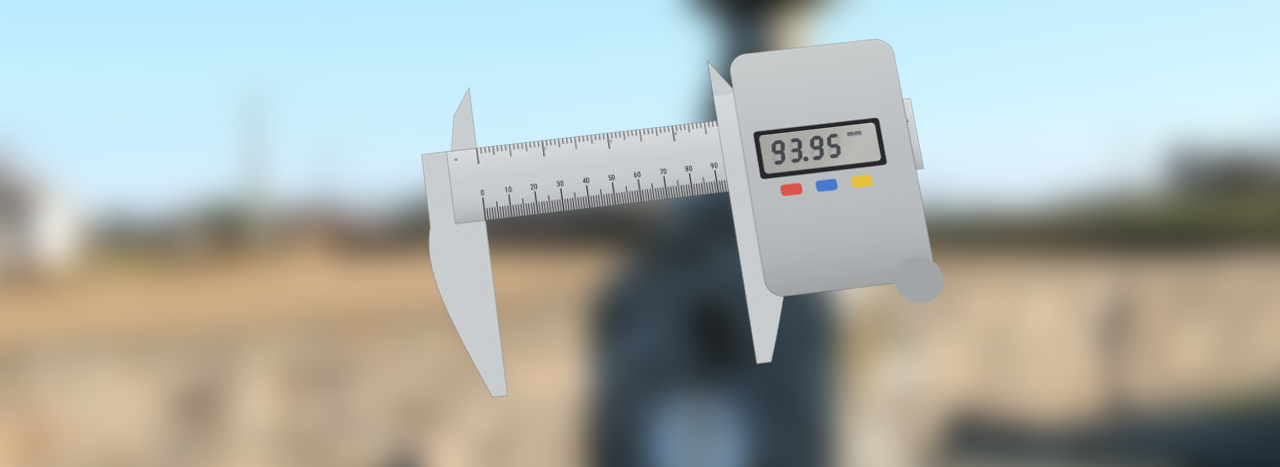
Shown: value=93.95 unit=mm
